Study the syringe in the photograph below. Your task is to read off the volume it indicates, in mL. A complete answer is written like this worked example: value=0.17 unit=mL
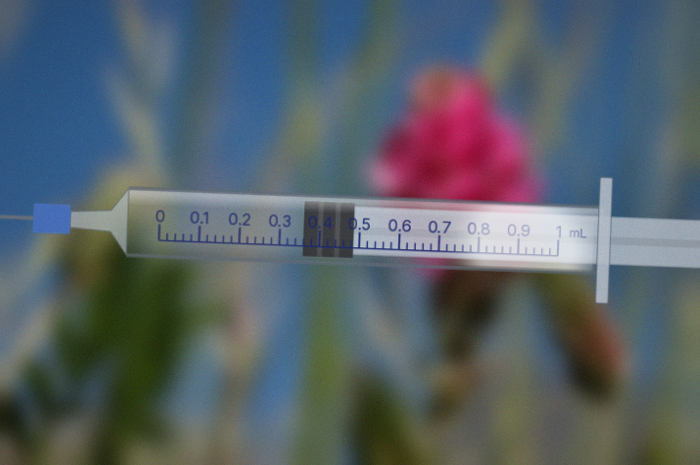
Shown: value=0.36 unit=mL
